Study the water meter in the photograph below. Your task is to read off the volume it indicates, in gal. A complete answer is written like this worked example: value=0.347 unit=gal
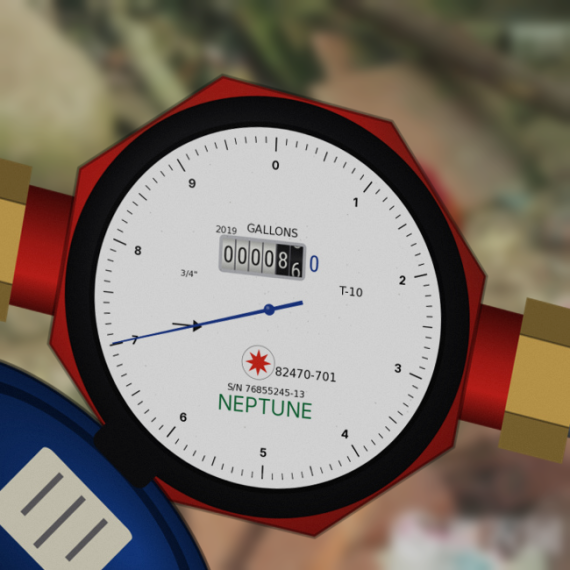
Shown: value=857.0 unit=gal
